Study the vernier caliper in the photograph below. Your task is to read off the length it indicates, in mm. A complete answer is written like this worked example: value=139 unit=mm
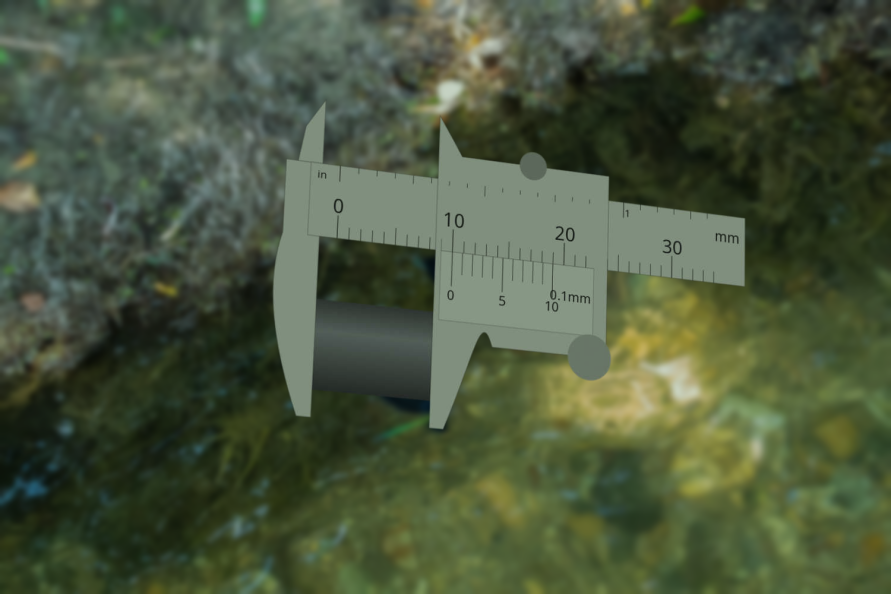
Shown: value=10.0 unit=mm
